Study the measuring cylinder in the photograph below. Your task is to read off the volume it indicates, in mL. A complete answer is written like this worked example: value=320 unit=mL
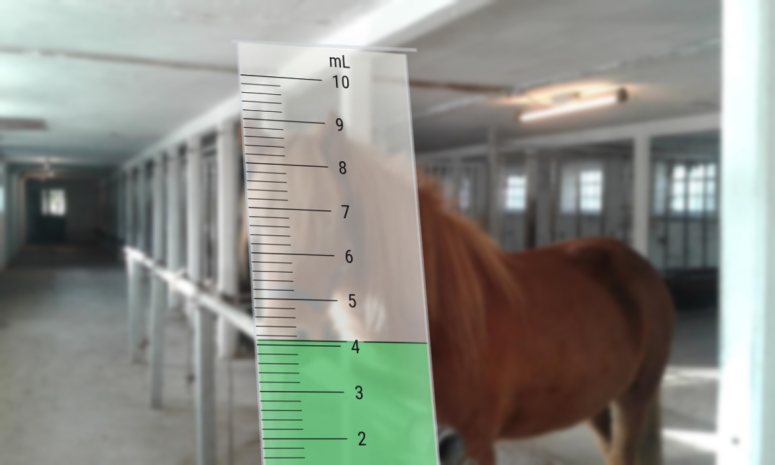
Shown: value=4.1 unit=mL
